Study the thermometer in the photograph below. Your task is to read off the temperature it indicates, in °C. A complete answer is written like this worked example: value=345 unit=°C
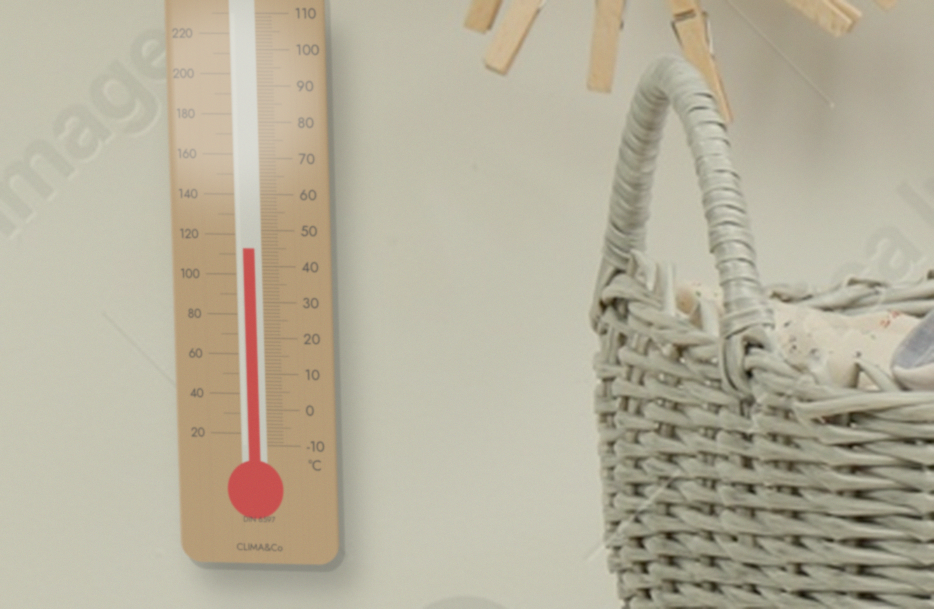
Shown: value=45 unit=°C
